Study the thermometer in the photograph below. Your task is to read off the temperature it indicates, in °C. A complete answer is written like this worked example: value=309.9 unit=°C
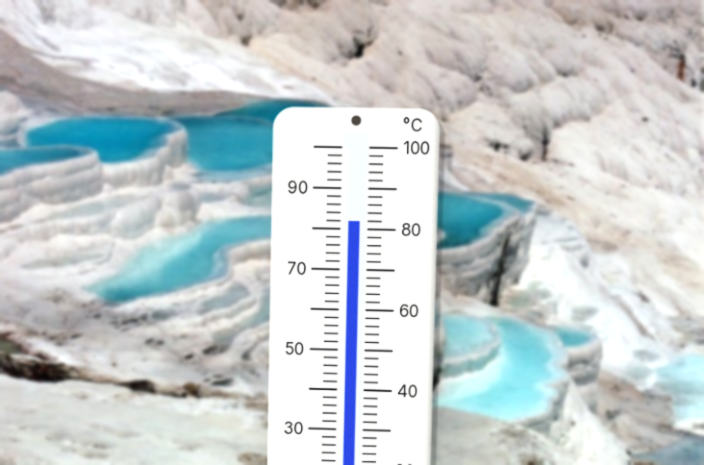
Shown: value=82 unit=°C
